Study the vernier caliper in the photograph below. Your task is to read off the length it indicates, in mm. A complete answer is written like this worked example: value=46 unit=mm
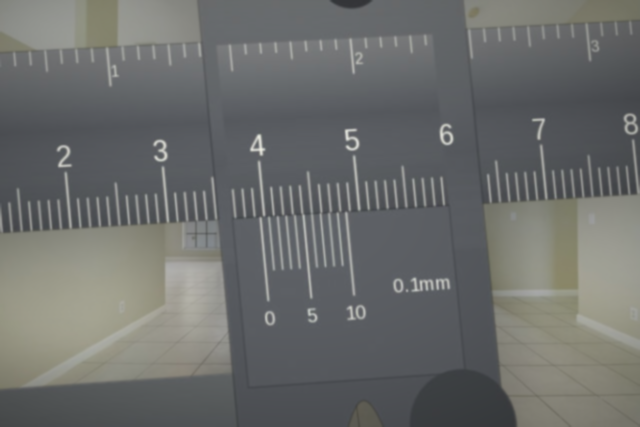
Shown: value=39.6 unit=mm
